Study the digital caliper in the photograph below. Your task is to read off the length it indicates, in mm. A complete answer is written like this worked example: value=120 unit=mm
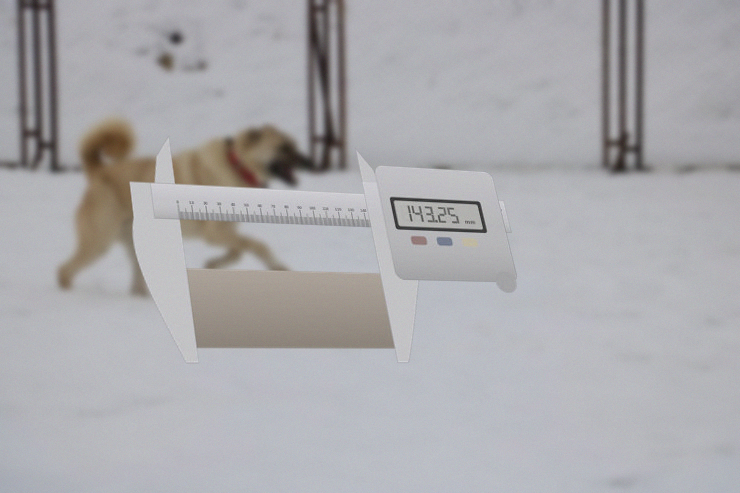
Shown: value=143.25 unit=mm
